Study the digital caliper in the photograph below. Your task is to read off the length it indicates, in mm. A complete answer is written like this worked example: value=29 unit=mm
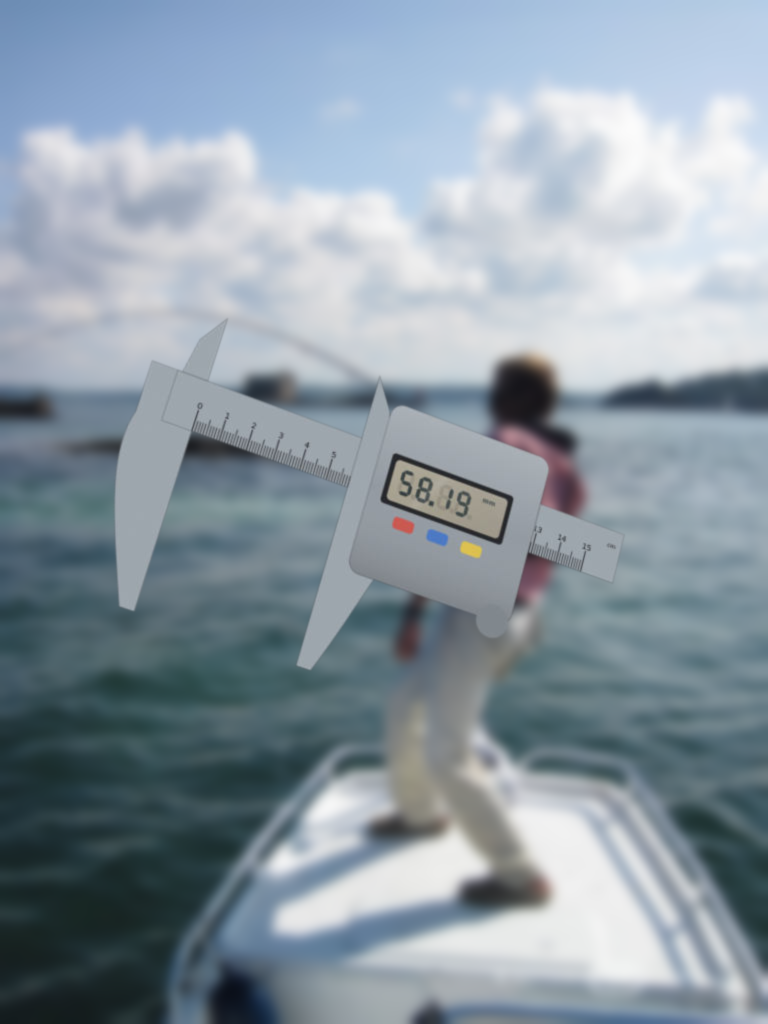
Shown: value=58.19 unit=mm
